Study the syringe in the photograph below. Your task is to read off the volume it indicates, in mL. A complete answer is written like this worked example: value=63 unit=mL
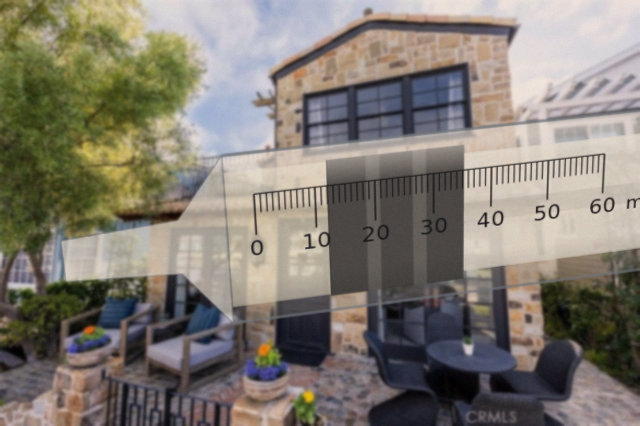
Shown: value=12 unit=mL
